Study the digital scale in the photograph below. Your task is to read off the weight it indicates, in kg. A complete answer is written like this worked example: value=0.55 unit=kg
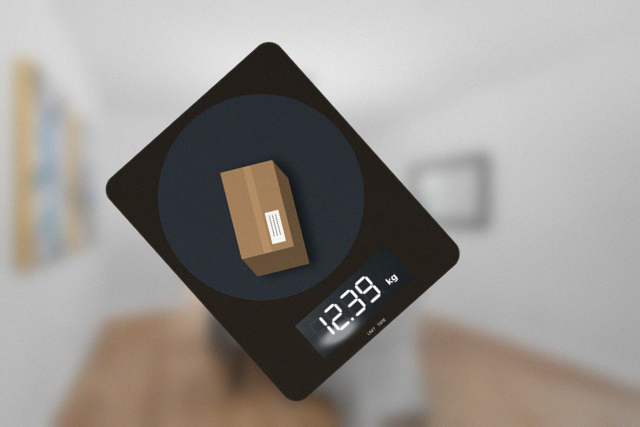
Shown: value=12.39 unit=kg
